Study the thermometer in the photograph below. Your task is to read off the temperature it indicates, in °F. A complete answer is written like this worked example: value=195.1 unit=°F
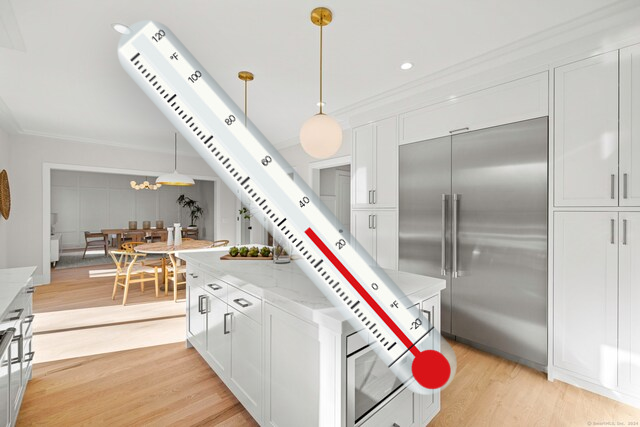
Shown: value=32 unit=°F
